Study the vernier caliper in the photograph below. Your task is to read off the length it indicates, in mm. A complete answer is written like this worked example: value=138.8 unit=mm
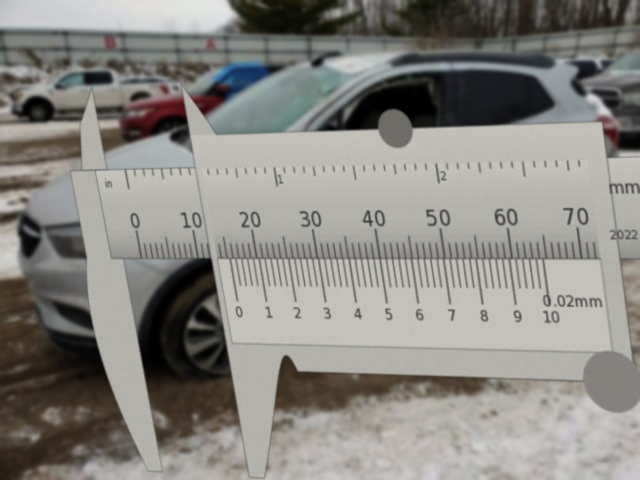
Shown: value=15.5 unit=mm
